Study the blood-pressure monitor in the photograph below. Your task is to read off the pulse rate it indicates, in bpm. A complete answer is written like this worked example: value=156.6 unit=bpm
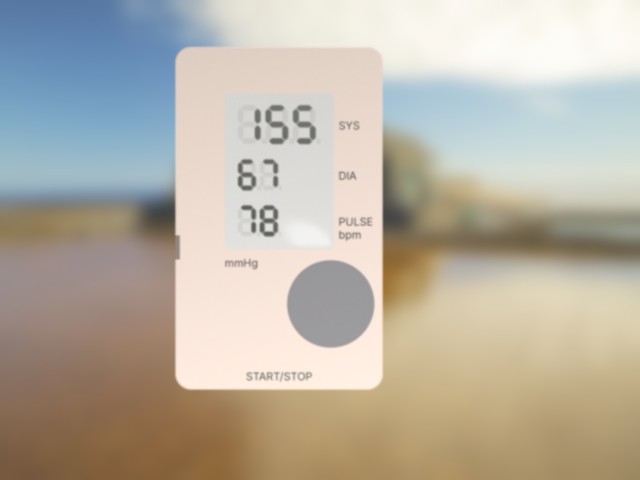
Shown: value=78 unit=bpm
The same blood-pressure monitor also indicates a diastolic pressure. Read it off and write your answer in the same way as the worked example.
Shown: value=67 unit=mmHg
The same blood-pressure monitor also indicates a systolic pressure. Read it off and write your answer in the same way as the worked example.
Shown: value=155 unit=mmHg
